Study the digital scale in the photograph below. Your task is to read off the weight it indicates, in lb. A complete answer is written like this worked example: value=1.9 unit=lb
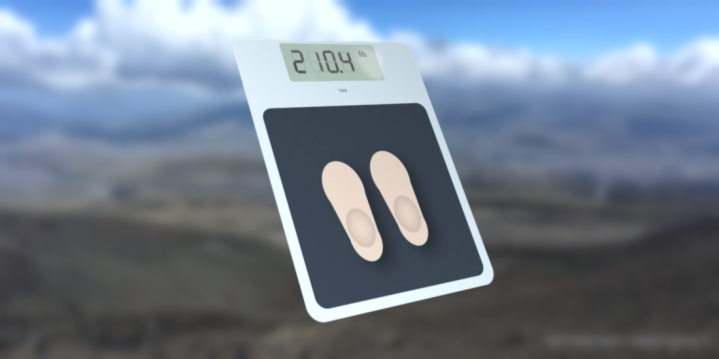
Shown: value=210.4 unit=lb
